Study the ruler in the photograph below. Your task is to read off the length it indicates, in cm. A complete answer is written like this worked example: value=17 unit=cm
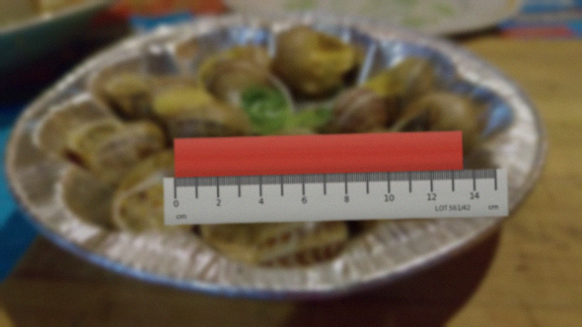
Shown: value=13.5 unit=cm
